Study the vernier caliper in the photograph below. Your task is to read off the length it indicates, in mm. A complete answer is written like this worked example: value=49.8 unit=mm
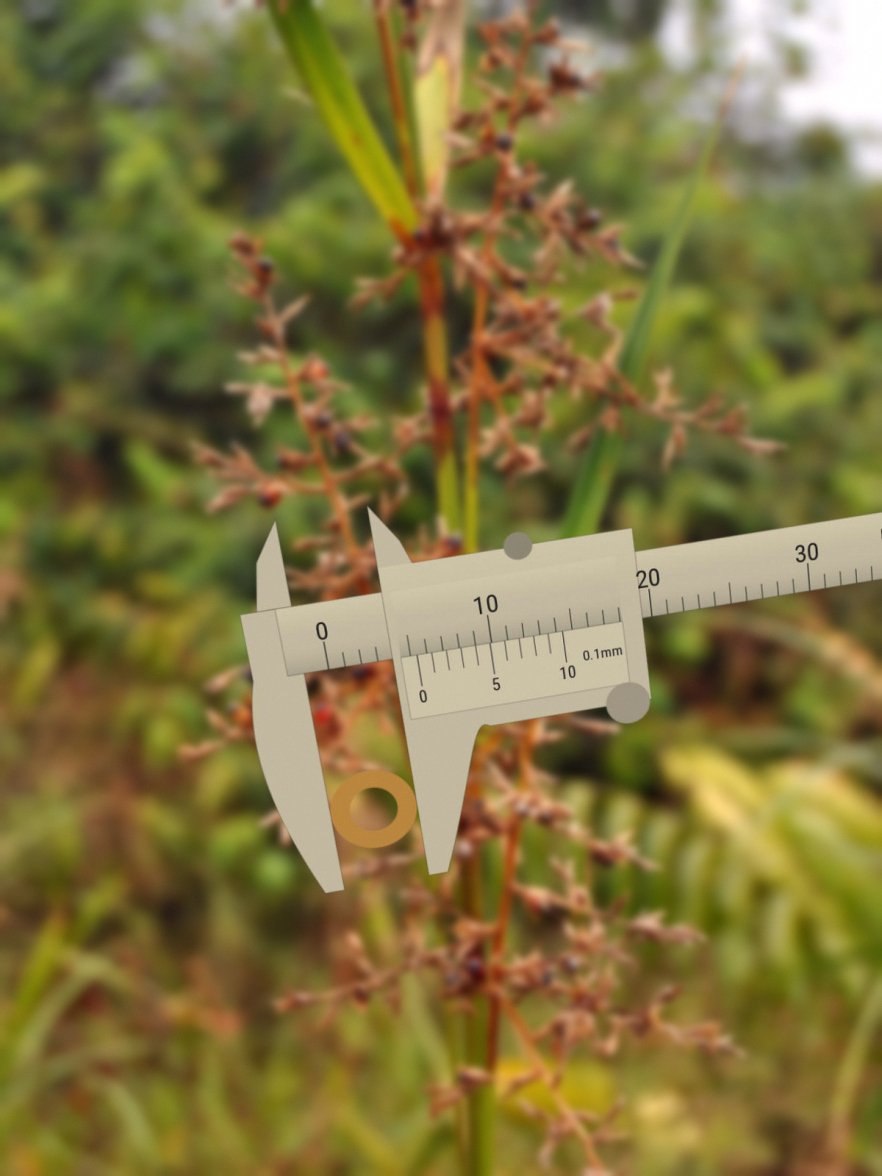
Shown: value=5.4 unit=mm
